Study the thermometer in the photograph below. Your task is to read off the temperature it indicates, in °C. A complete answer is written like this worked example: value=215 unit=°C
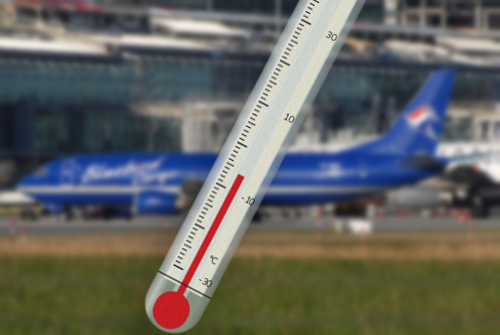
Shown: value=-6 unit=°C
